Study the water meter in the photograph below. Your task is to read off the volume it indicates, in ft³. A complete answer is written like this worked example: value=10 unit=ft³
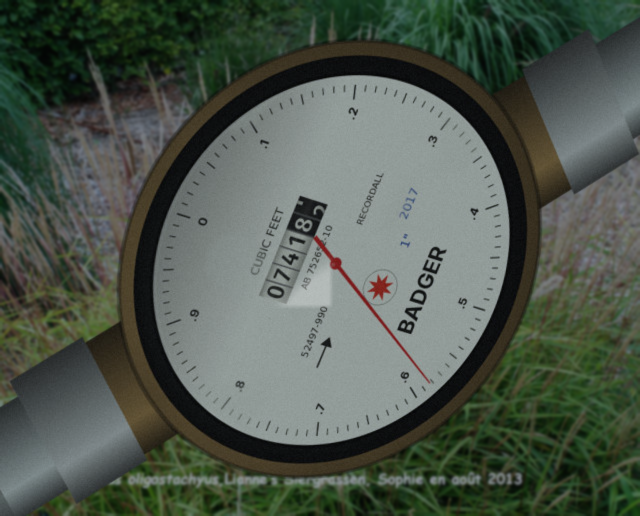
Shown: value=74181.58 unit=ft³
